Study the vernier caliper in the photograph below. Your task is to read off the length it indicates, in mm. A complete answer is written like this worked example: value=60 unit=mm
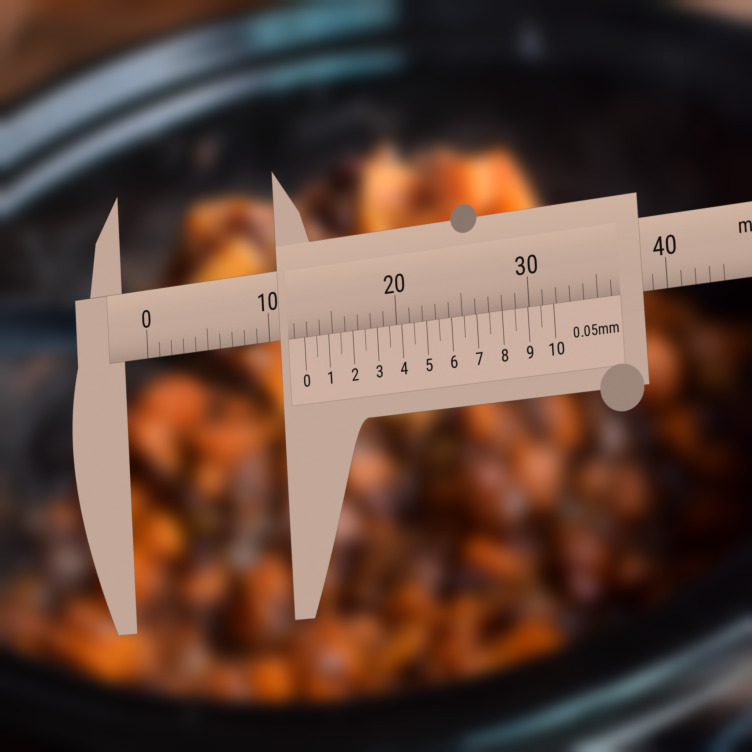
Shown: value=12.8 unit=mm
